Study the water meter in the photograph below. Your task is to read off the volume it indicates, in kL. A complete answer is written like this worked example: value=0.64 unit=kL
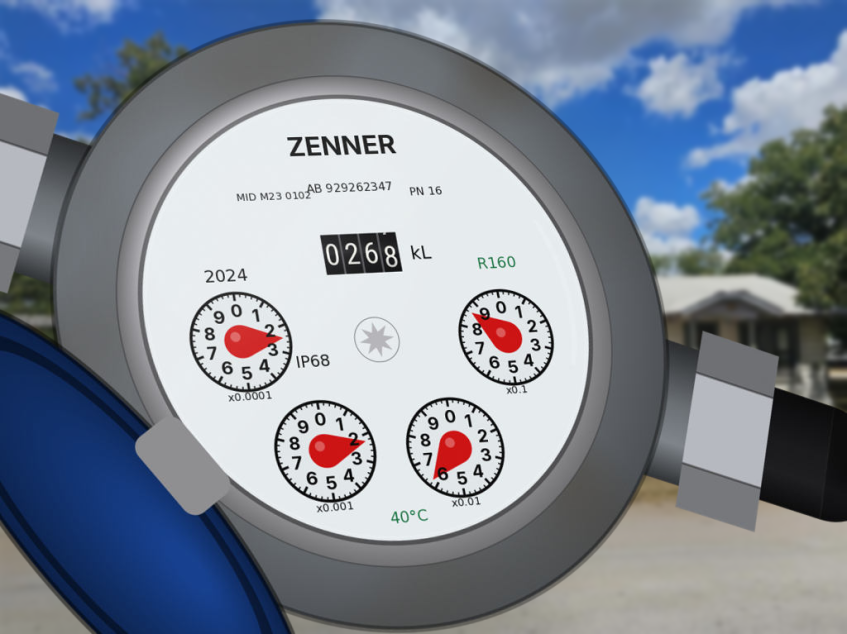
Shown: value=267.8622 unit=kL
